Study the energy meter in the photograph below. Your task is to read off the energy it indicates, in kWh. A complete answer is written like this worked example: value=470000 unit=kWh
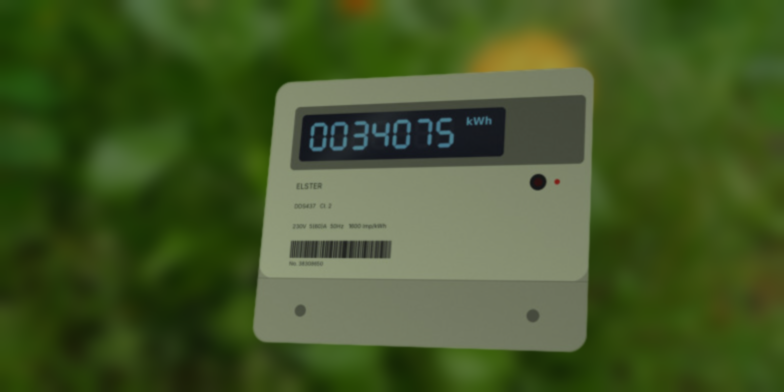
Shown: value=34075 unit=kWh
